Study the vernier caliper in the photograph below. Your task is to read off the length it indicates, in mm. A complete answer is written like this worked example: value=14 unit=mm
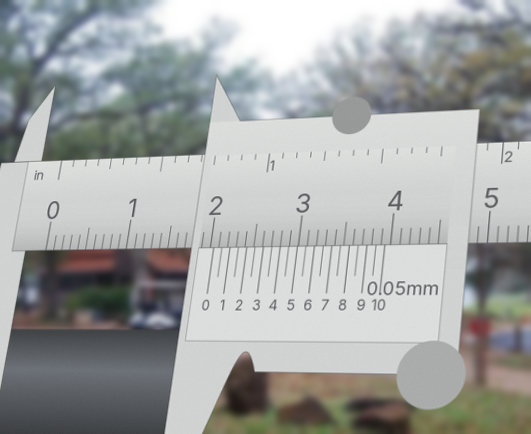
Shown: value=20.4 unit=mm
